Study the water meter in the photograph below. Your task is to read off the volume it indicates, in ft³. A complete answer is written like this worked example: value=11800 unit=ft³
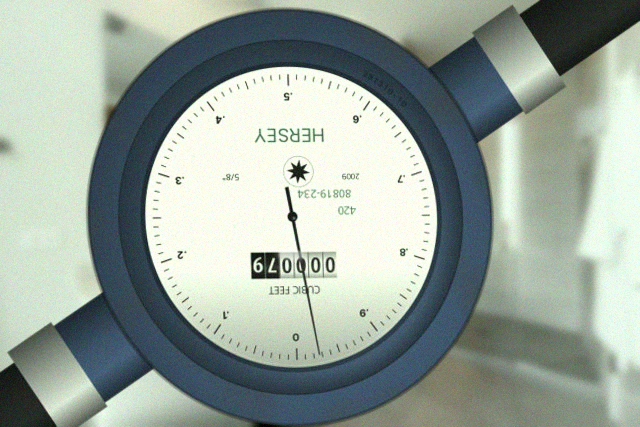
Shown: value=78.97 unit=ft³
